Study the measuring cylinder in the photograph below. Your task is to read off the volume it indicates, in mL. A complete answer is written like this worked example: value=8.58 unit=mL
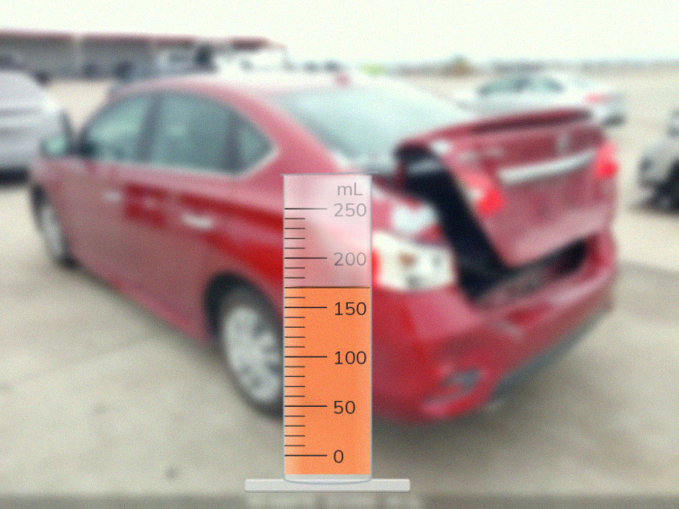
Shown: value=170 unit=mL
